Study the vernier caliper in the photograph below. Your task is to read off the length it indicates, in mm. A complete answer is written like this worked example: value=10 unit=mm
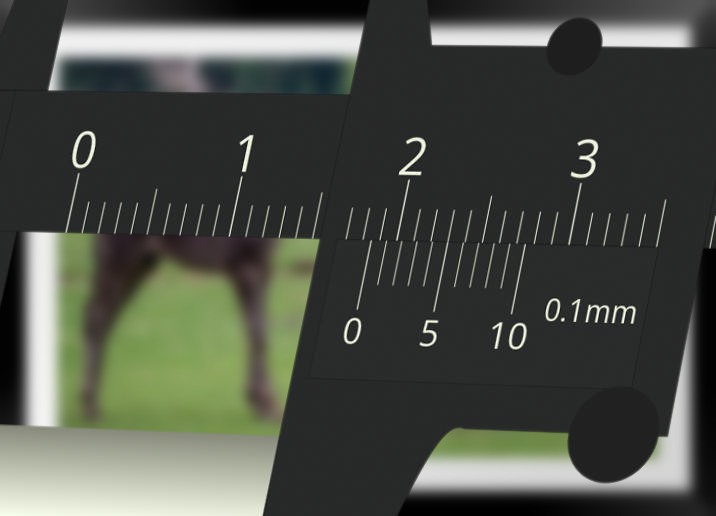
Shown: value=18.5 unit=mm
